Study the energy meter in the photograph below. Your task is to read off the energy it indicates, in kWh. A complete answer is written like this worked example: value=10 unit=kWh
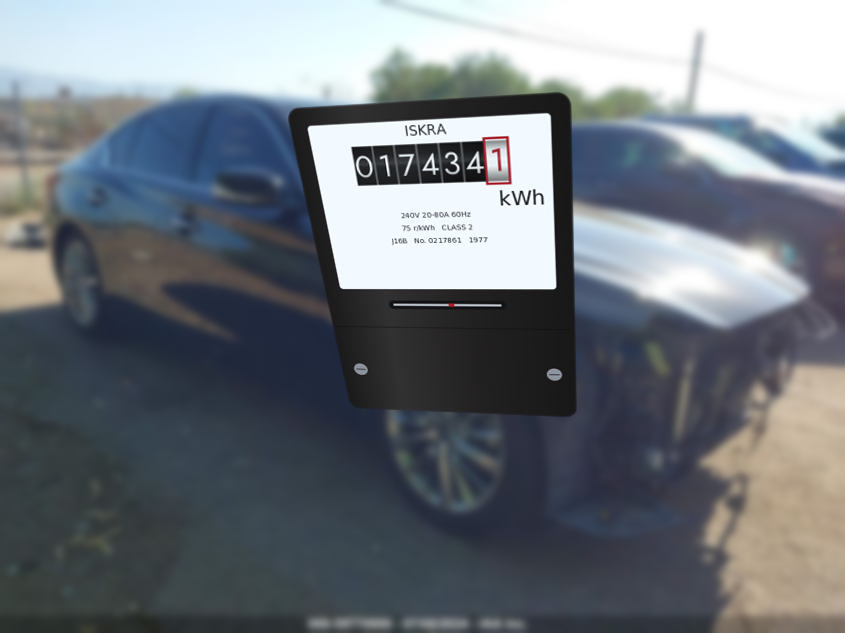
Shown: value=17434.1 unit=kWh
